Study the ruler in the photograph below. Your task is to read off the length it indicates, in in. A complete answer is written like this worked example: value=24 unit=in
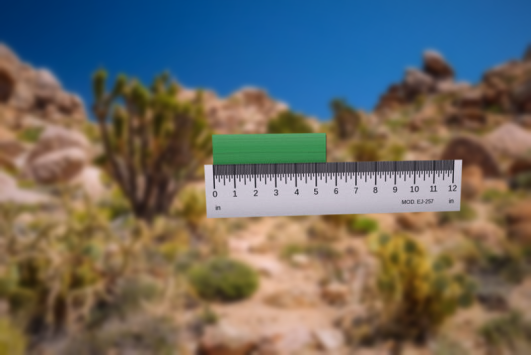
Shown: value=5.5 unit=in
